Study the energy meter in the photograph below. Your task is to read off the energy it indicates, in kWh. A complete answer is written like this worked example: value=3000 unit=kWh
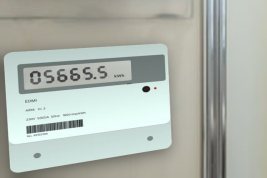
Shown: value=5665.5 unit=kWh
